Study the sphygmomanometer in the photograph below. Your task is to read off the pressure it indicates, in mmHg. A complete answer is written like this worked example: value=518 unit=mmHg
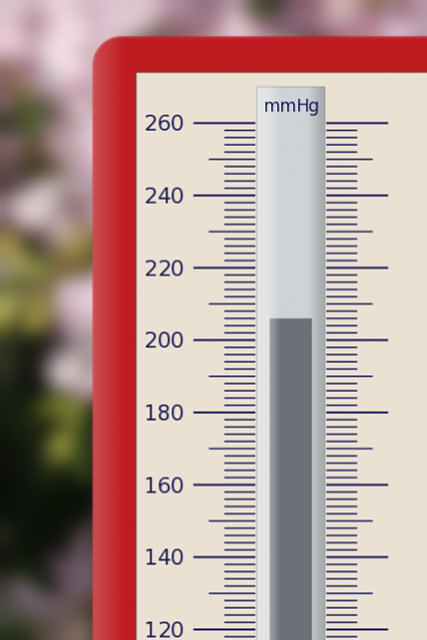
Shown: value=206 unit=mmHg
